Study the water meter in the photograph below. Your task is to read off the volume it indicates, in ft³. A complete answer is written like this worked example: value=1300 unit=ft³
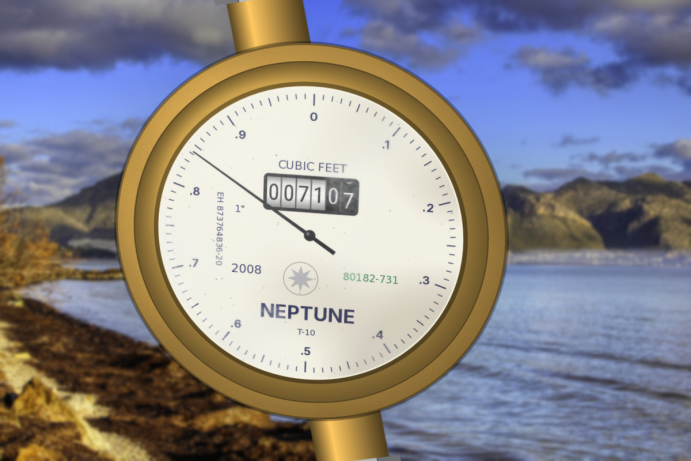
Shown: value=7106.84 unit=ft³
